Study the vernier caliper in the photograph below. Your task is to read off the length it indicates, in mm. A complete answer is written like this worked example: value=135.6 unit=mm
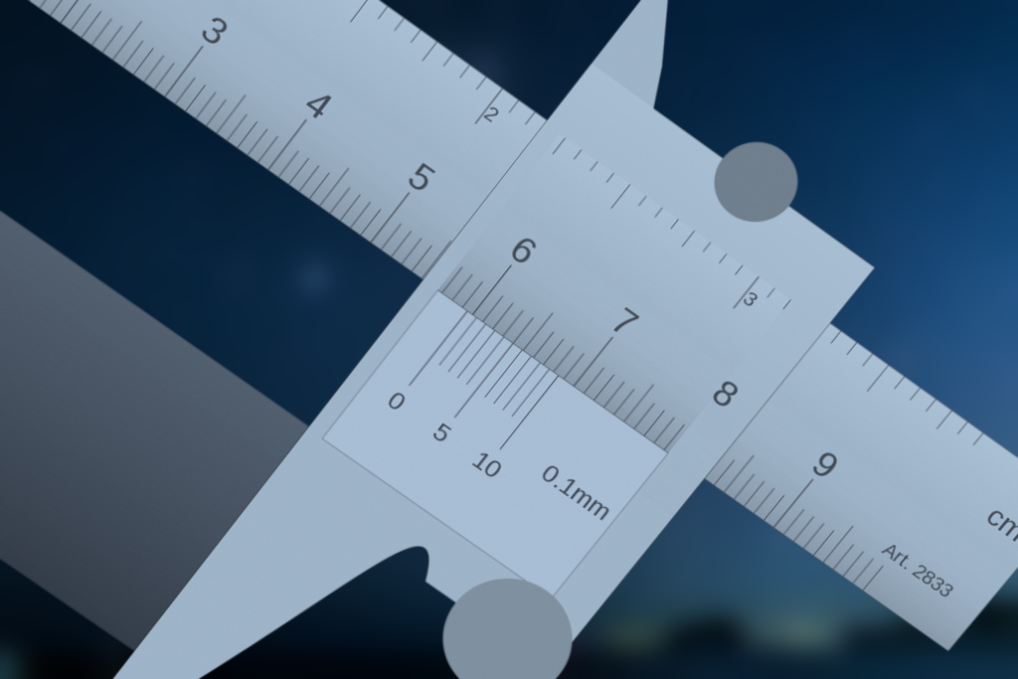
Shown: value=59.5 unit=mm
